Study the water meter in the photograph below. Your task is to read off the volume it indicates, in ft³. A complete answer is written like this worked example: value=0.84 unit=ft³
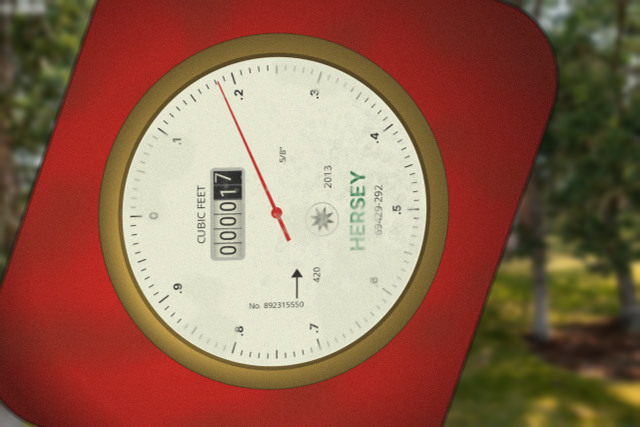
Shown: value=17.18 unit=ft³
